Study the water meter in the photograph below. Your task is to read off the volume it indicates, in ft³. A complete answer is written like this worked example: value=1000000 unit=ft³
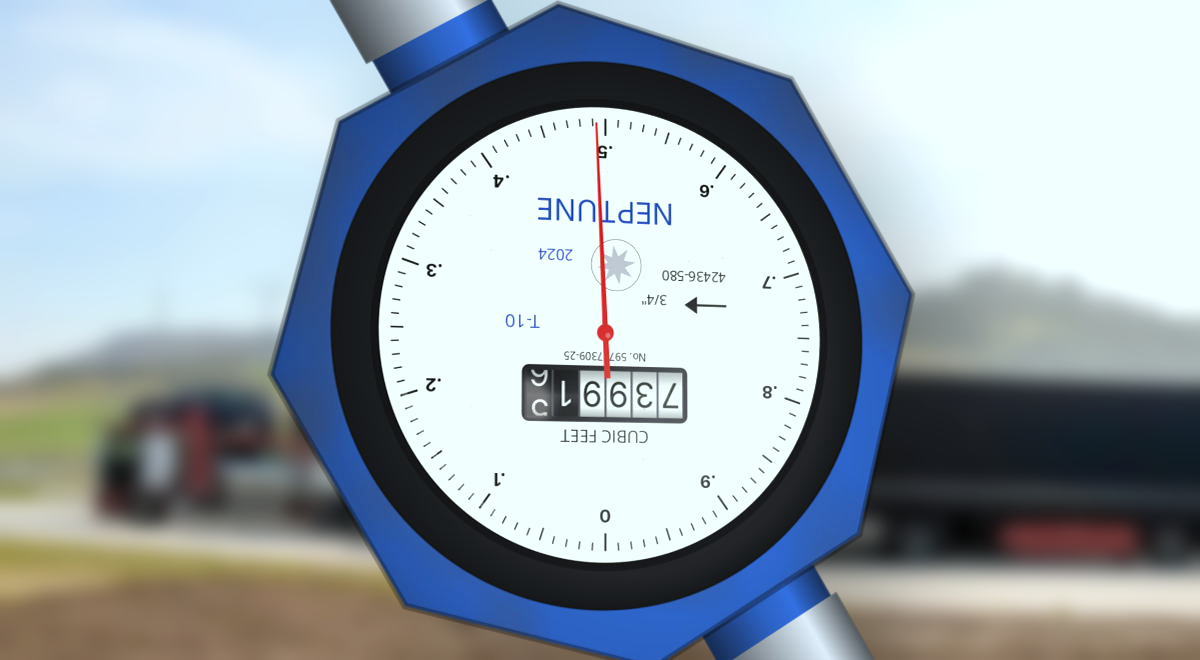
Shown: value=739915.49 unit=ft³
